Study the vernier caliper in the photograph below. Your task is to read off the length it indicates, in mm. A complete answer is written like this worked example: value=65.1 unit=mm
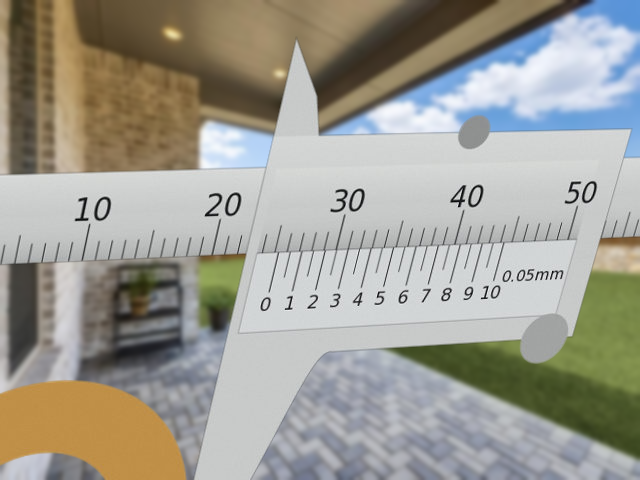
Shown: value=25.3 unit=mm
